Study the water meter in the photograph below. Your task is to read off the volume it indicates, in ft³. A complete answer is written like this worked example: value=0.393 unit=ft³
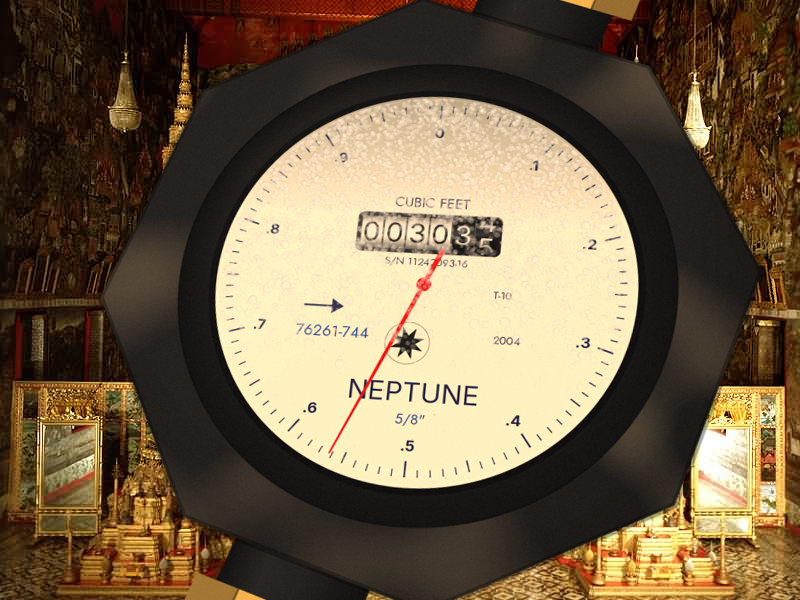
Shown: value=3034.56 unit=ft³
